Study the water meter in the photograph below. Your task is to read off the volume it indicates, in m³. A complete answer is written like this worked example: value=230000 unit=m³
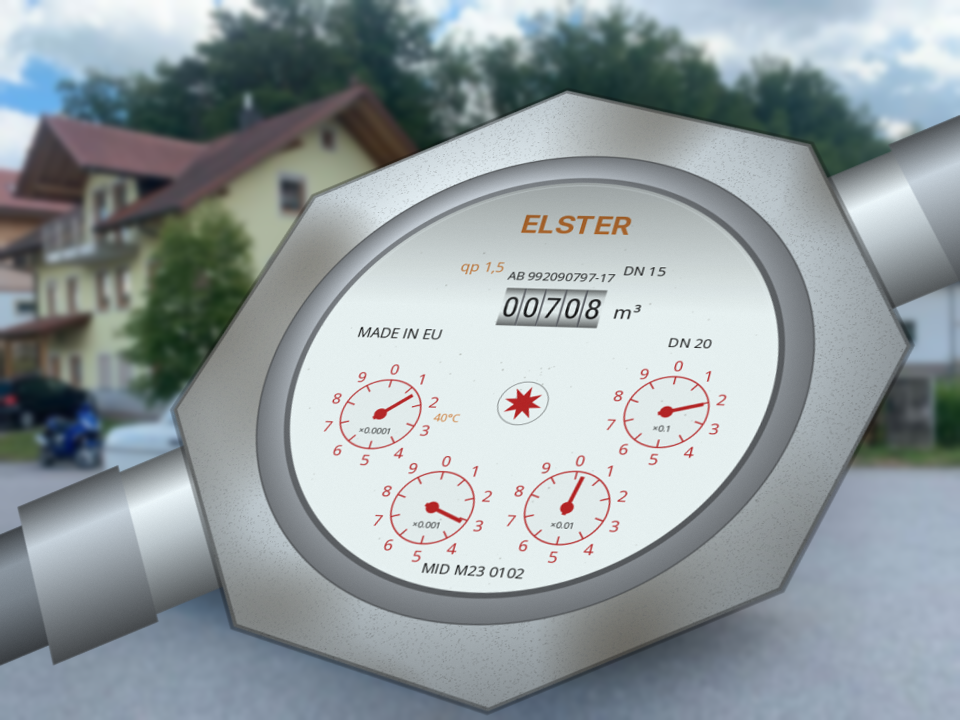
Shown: value=708.2031 unit=m³
